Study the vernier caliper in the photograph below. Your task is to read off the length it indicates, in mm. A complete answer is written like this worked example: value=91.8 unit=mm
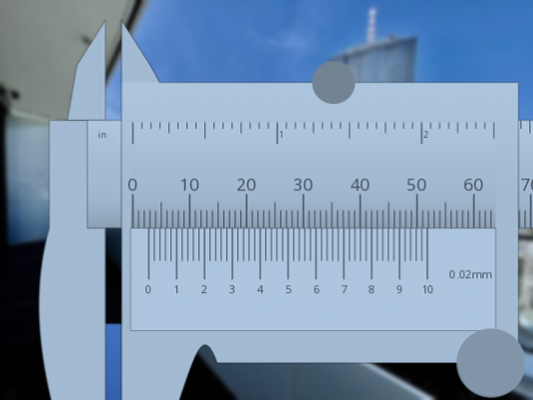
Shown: value=2.8 unit=mm
